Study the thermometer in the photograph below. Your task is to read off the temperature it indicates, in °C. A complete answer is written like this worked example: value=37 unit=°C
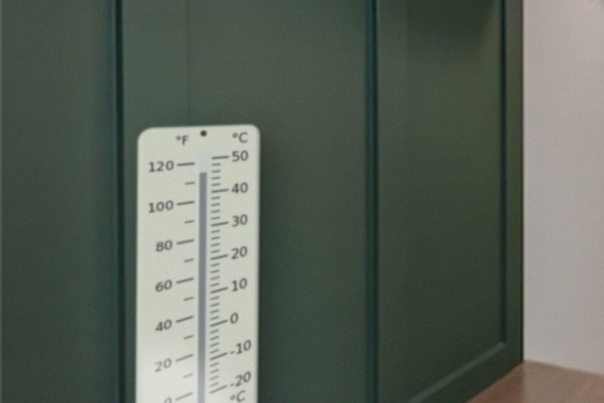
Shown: value=46 unit=°C
